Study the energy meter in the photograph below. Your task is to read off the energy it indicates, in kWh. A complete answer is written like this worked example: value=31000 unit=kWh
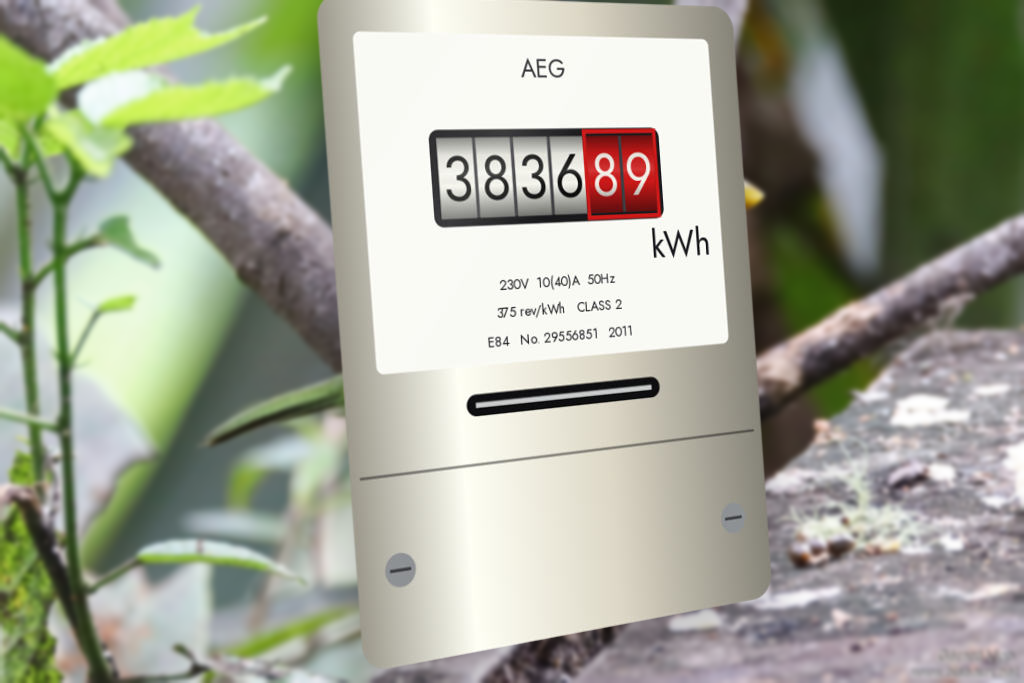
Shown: value=3836.89 unit=kWh
